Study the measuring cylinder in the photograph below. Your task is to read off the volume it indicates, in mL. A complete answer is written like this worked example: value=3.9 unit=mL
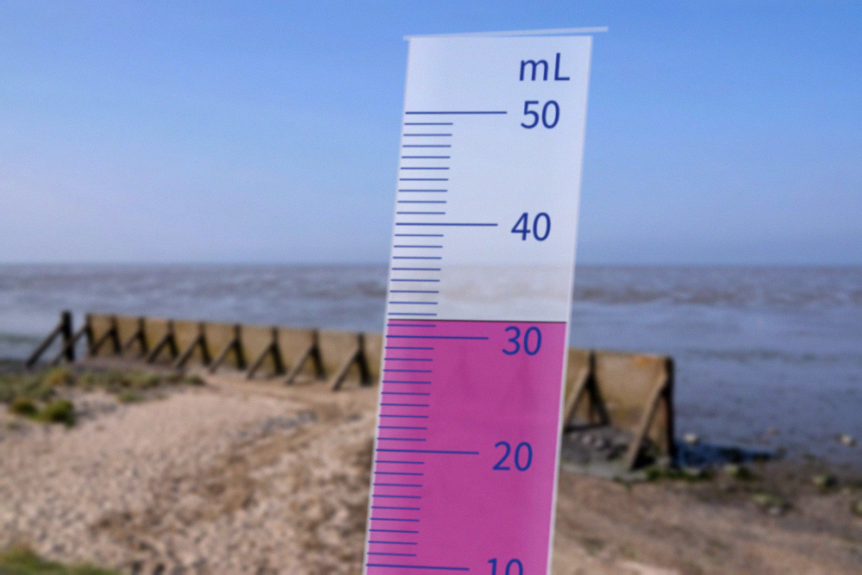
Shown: value=31.5 unit=mL
